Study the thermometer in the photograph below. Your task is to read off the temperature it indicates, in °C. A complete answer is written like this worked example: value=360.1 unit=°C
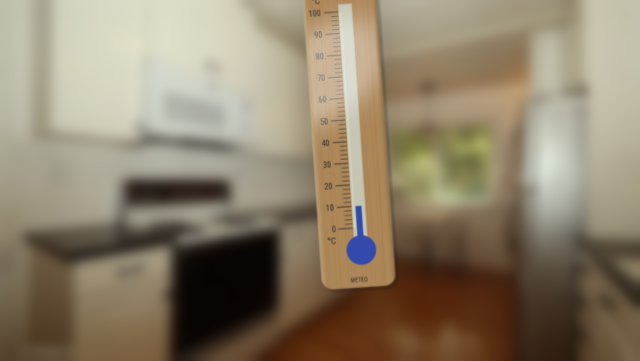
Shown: value=10 unit=°C
